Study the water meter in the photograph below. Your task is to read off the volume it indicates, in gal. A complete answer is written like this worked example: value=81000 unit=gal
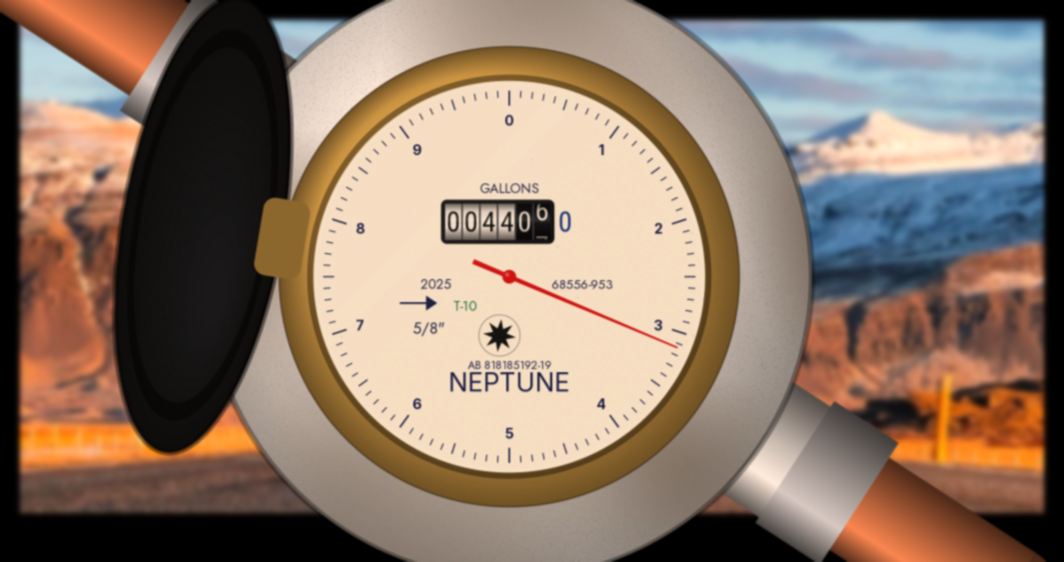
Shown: value=44063.1 unit=gal
